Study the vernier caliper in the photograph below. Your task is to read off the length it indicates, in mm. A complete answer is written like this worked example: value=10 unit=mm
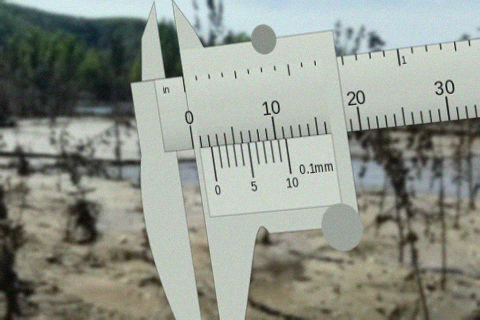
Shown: value=2.2 unit=mm
